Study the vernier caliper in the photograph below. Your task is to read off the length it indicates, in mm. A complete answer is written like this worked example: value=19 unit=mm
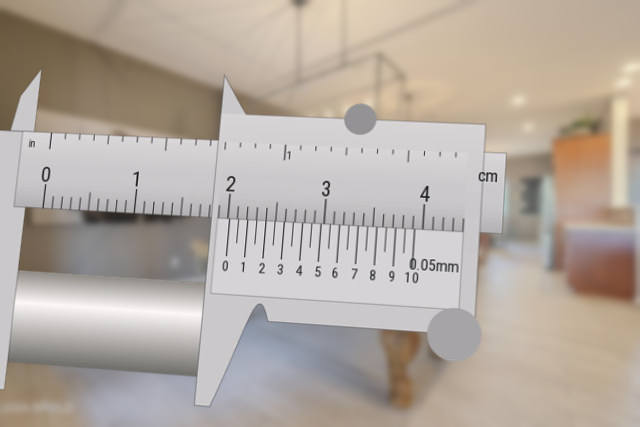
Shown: value=20.2 unit=mm
